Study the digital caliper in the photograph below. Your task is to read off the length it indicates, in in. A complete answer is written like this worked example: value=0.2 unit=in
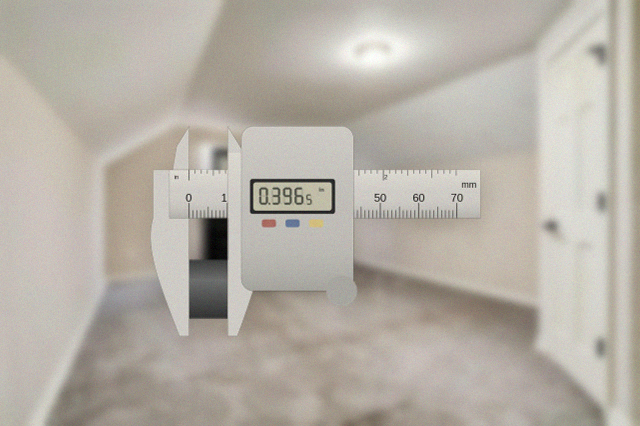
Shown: value=0.3965 unit=in
